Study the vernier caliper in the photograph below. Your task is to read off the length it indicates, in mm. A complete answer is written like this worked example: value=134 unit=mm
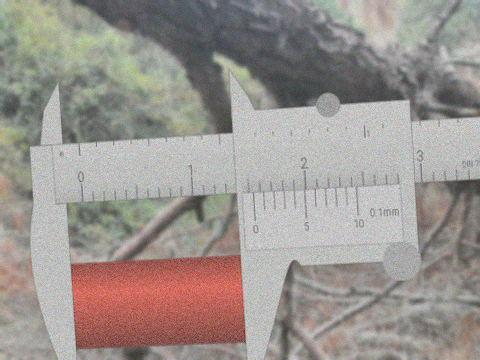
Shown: value=15.4 unit=mm
